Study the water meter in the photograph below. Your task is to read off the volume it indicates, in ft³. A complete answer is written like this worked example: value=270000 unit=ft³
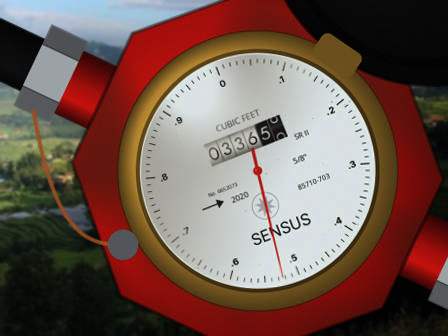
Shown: value=33658.52 unit=ft³
